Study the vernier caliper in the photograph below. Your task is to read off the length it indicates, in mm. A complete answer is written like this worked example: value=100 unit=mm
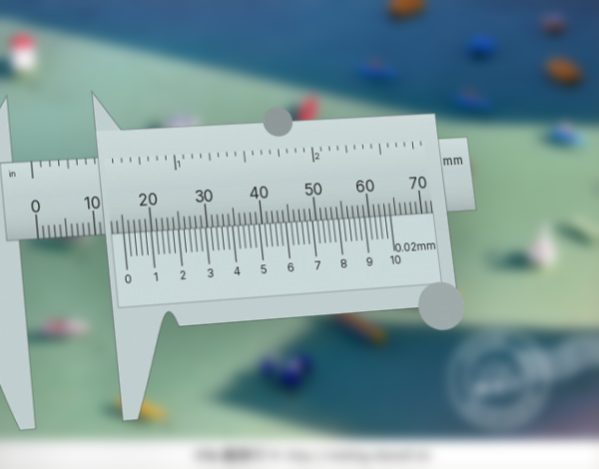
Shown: value=15.0 unit=mm
